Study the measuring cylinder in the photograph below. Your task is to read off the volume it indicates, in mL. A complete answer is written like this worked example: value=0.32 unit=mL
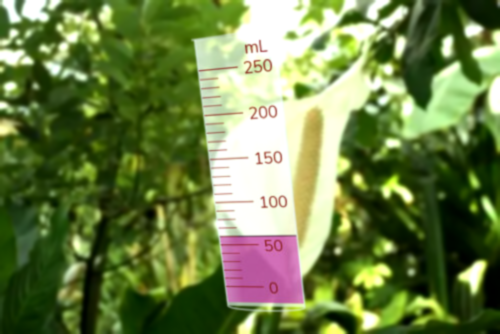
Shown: value=60 unit=mL
